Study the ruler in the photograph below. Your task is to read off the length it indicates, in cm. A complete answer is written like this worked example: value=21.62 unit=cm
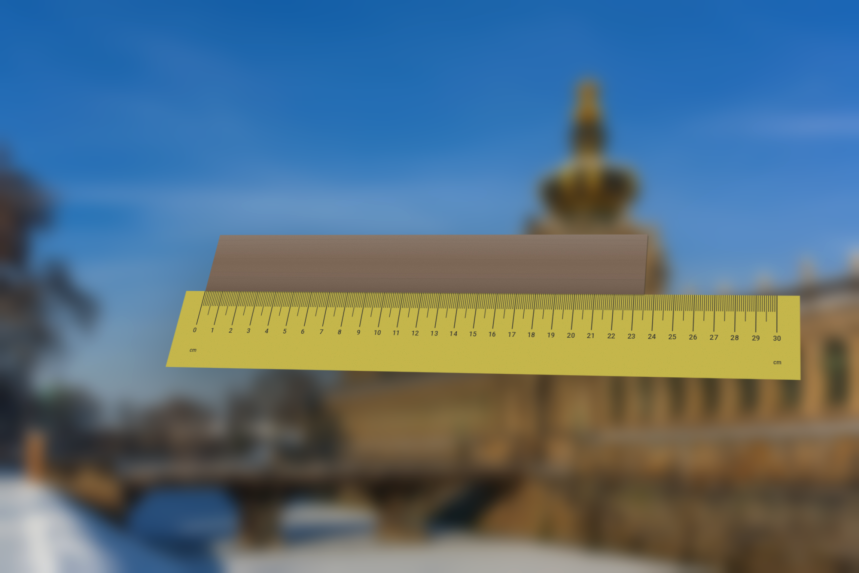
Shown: value=23.5 unit=cm
